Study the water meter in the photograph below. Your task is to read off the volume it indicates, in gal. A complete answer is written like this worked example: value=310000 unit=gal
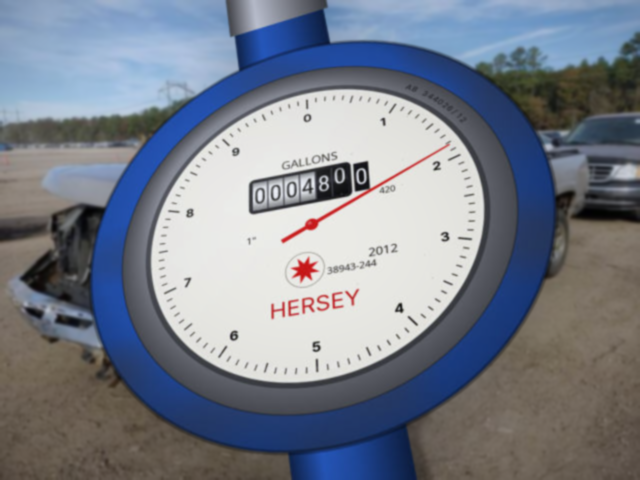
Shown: value=4801.8 unit=gal
